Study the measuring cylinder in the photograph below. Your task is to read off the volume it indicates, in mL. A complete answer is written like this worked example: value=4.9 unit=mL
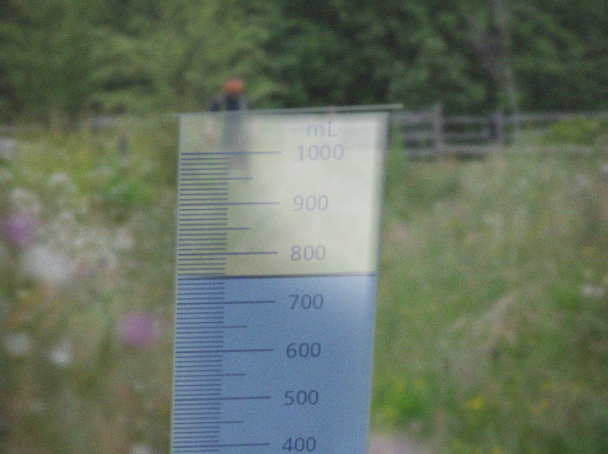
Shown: value=750 unit=mL
